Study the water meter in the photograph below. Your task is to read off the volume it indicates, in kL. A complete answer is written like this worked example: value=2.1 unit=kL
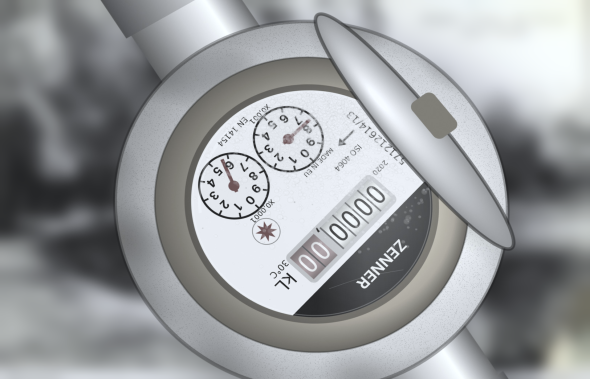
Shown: value=0.0075 unit=kL
